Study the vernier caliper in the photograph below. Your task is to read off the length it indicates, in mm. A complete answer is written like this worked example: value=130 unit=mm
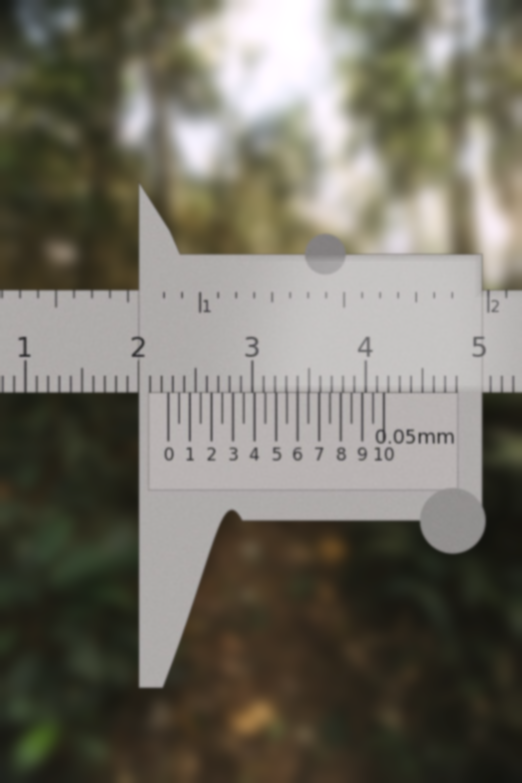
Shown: value=22.6 unit=mm
